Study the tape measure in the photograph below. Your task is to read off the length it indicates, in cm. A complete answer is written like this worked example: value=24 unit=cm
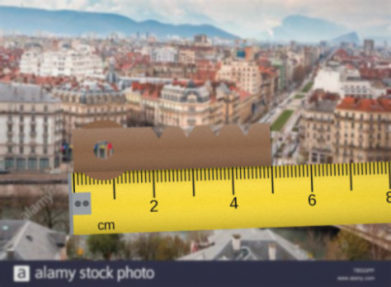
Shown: value=5 unit=cm
